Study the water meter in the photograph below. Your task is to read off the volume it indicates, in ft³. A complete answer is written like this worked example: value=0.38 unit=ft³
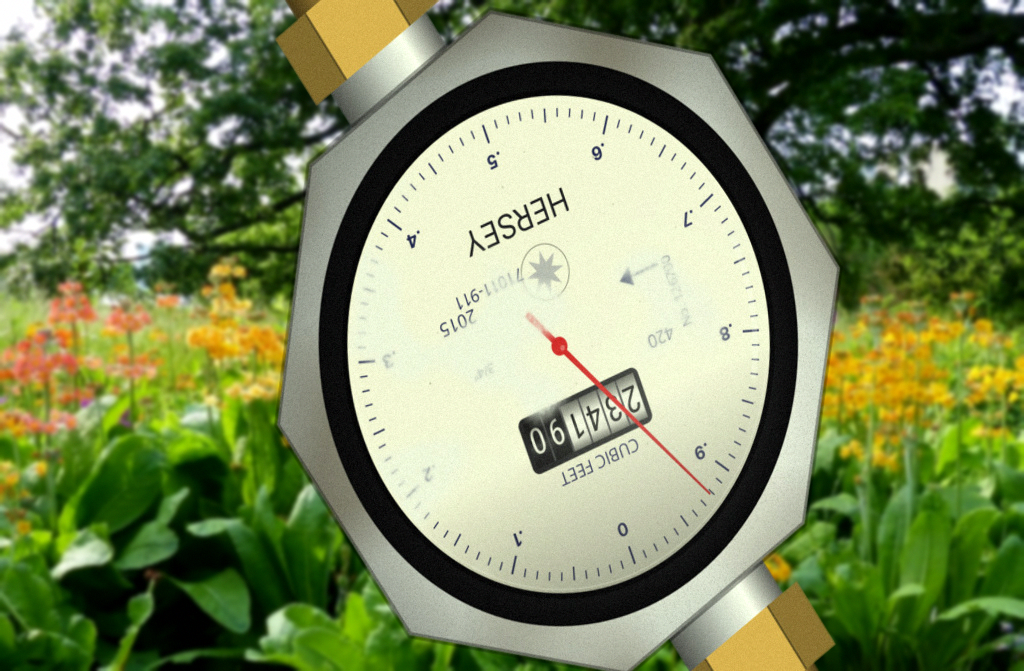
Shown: value=234189.92 unit=ft³
